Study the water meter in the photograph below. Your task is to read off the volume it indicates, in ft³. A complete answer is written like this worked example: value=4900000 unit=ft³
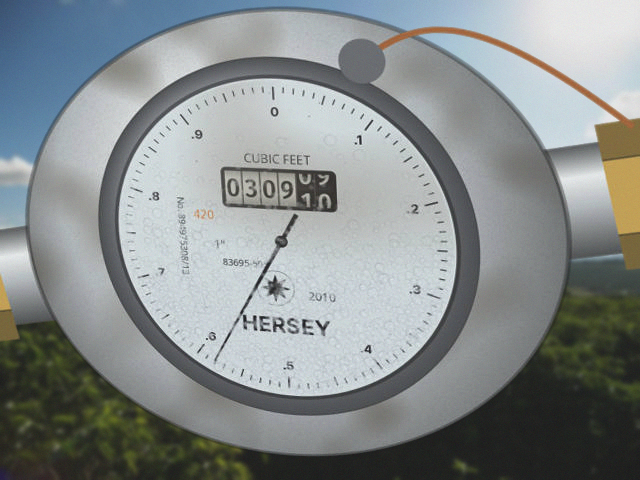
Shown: value=30909.58 unit=ft³
